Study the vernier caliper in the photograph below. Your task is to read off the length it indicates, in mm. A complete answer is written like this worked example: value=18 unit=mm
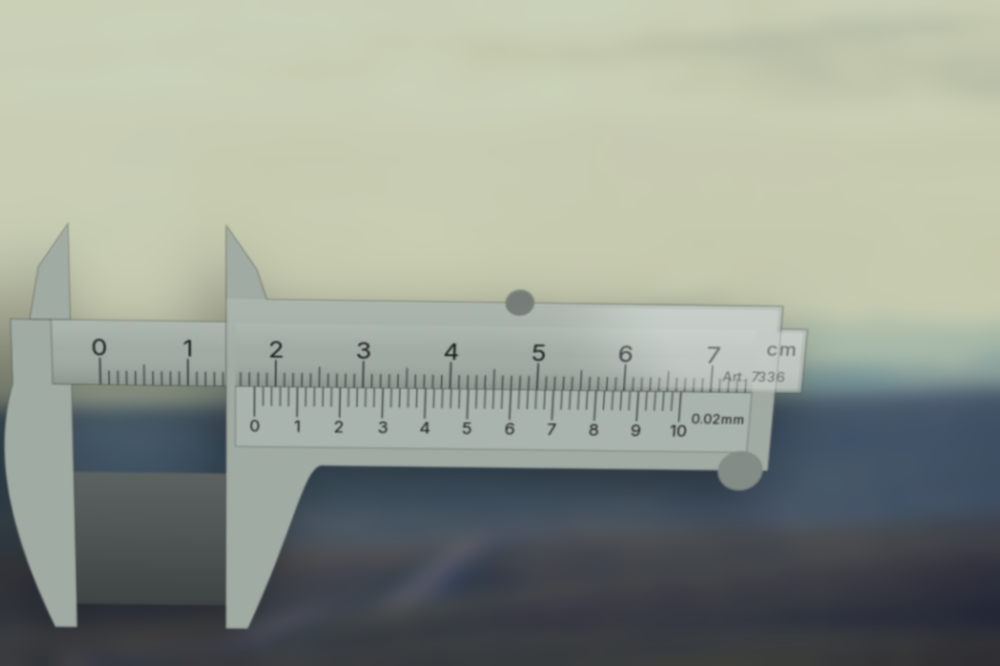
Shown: value=17.6 unit=mm
